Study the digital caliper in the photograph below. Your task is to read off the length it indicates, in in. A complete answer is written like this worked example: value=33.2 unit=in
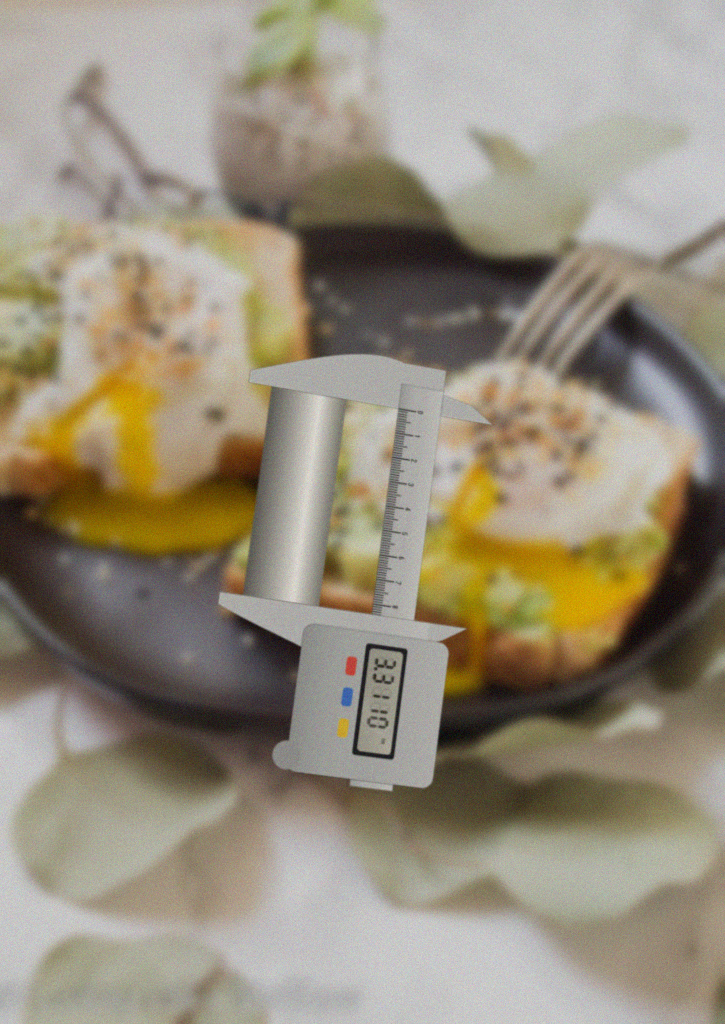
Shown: value=3.3110 unit=in
